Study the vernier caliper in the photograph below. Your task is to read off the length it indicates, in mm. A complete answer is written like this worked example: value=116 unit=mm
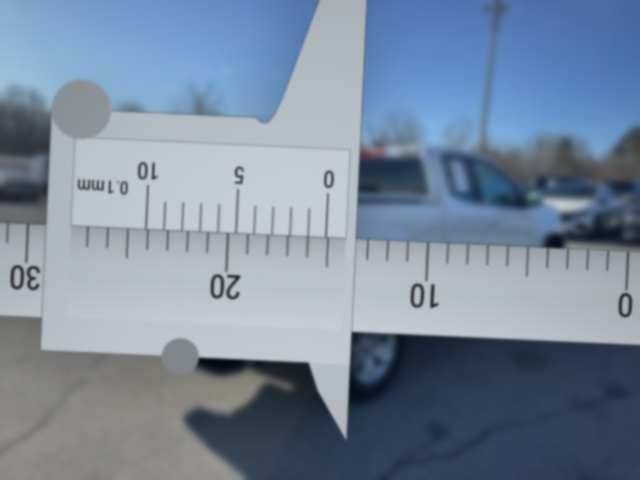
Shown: value=15.1 unit=mm
